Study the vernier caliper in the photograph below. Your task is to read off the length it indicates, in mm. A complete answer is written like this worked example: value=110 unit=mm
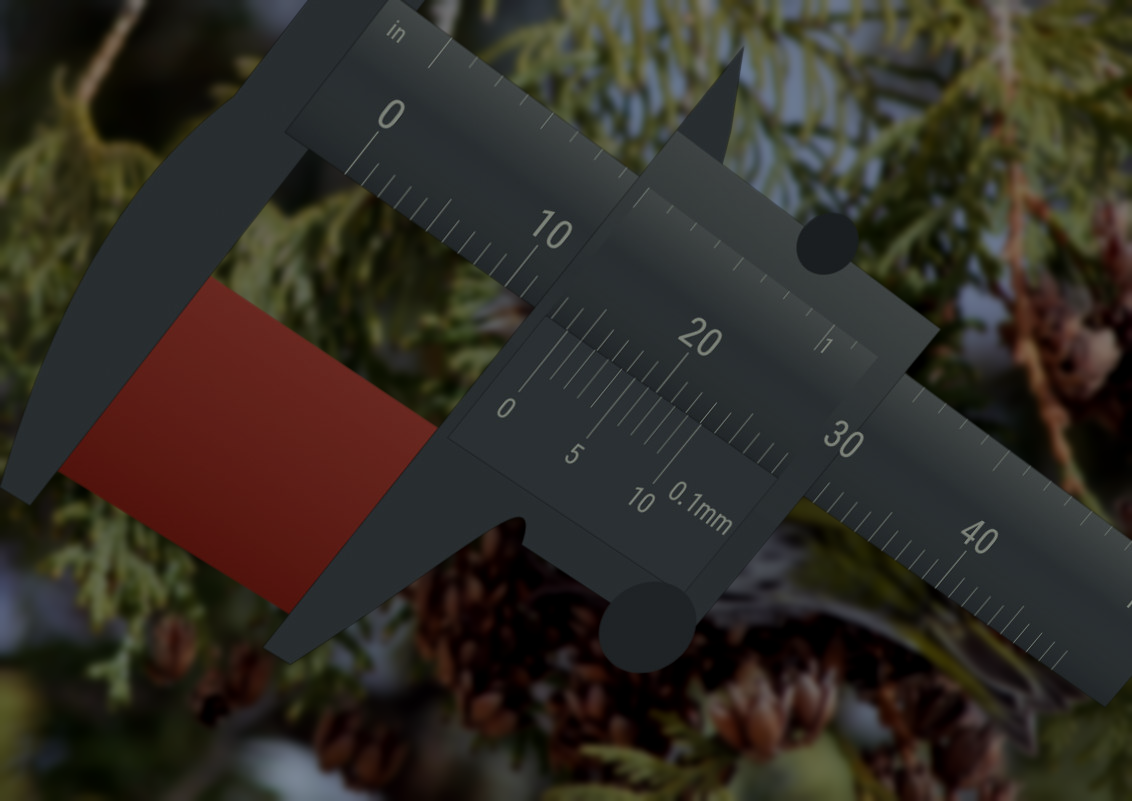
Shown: value=14.1 unit=mm
